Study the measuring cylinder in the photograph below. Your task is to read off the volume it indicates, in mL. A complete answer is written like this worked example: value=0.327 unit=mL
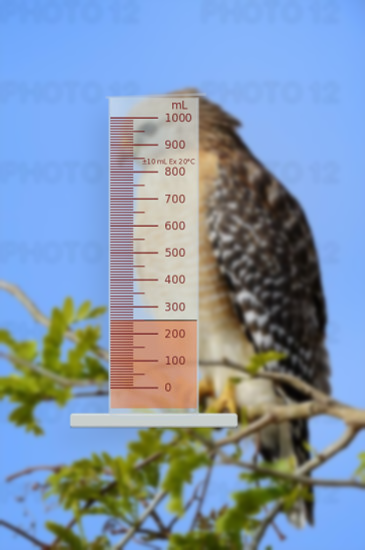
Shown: value=250 unit=mL
